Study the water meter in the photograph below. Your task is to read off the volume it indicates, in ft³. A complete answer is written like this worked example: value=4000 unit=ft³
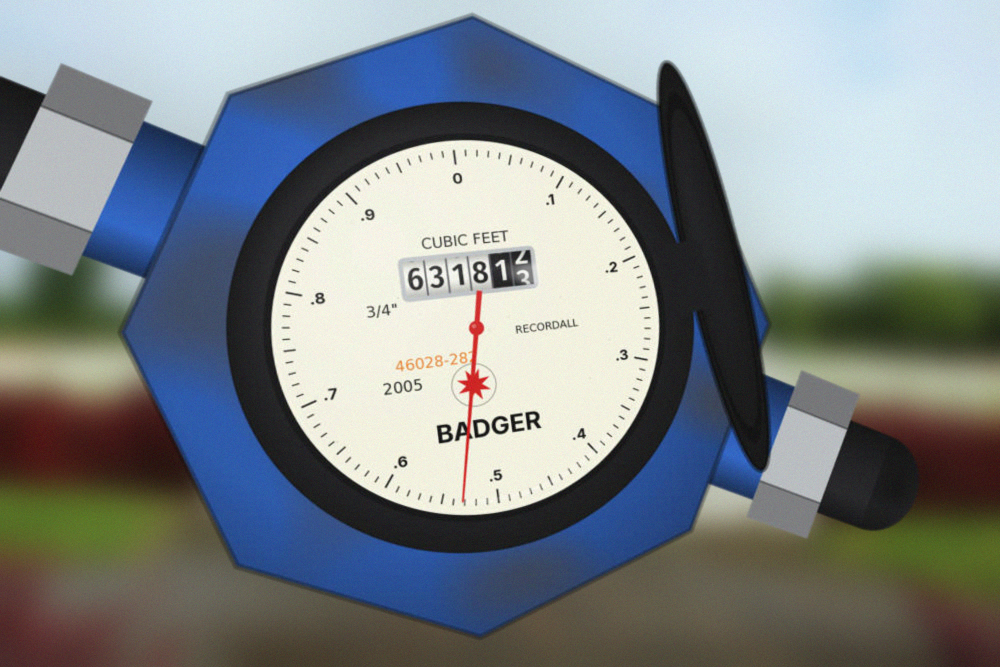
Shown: value=631812.53 unit=ft³
